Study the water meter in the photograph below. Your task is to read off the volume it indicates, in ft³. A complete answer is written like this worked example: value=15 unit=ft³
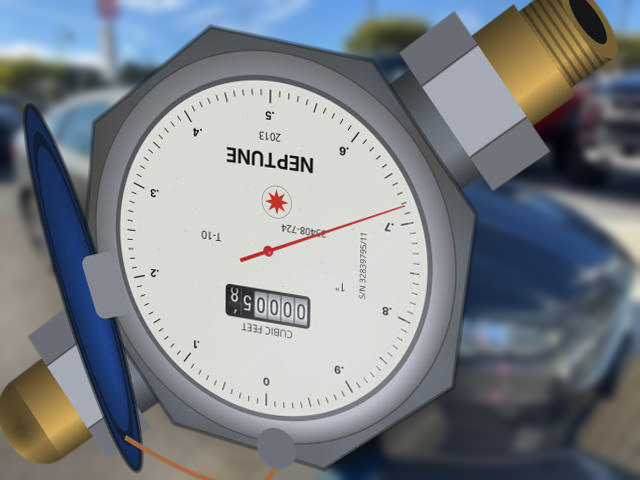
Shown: value=57.68 unit=ft³
